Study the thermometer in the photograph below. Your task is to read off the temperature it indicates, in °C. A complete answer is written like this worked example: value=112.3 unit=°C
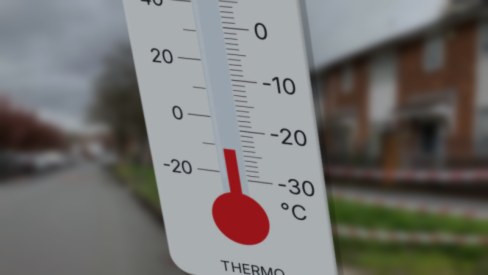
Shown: value=-24 unit=°C
